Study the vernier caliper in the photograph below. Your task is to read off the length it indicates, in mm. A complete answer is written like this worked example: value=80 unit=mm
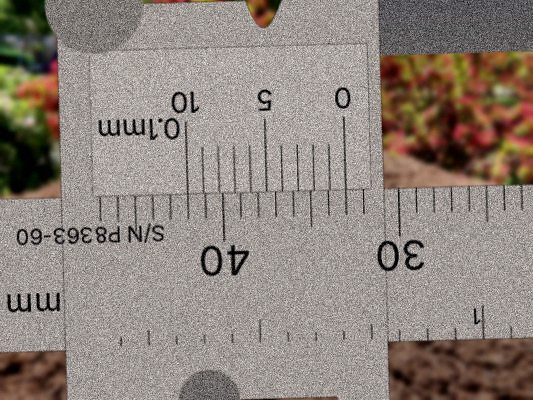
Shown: value=33.0 unit=mm
